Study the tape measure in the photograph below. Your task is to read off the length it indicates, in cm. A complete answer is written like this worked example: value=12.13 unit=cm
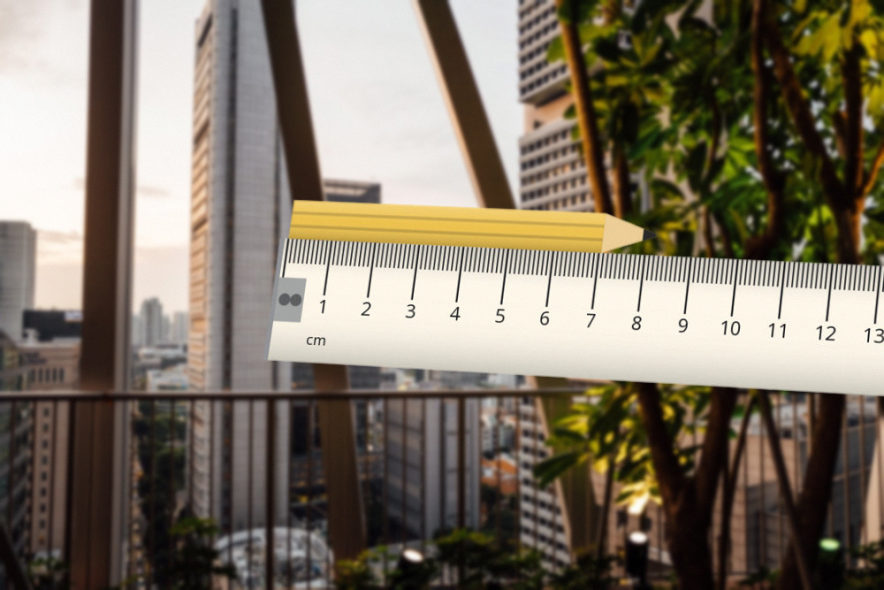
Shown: value=8.2 unit=cm
